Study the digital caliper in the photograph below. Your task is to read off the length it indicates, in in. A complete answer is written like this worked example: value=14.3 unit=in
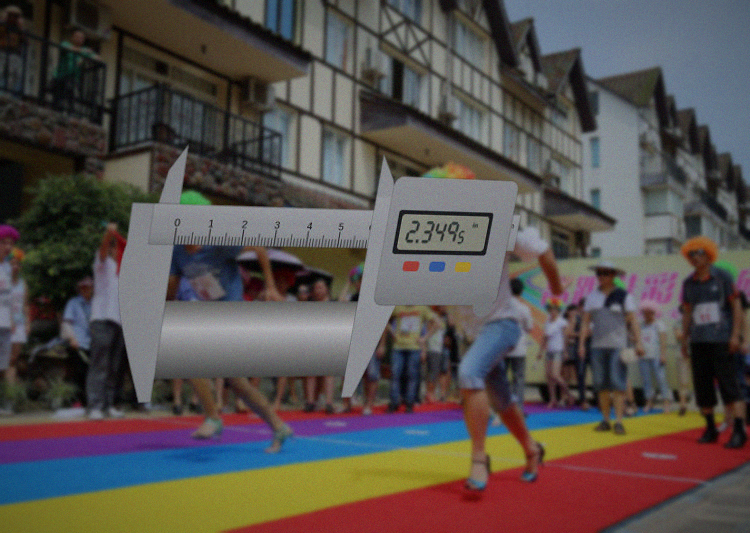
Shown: value=2.3495 unit=in
